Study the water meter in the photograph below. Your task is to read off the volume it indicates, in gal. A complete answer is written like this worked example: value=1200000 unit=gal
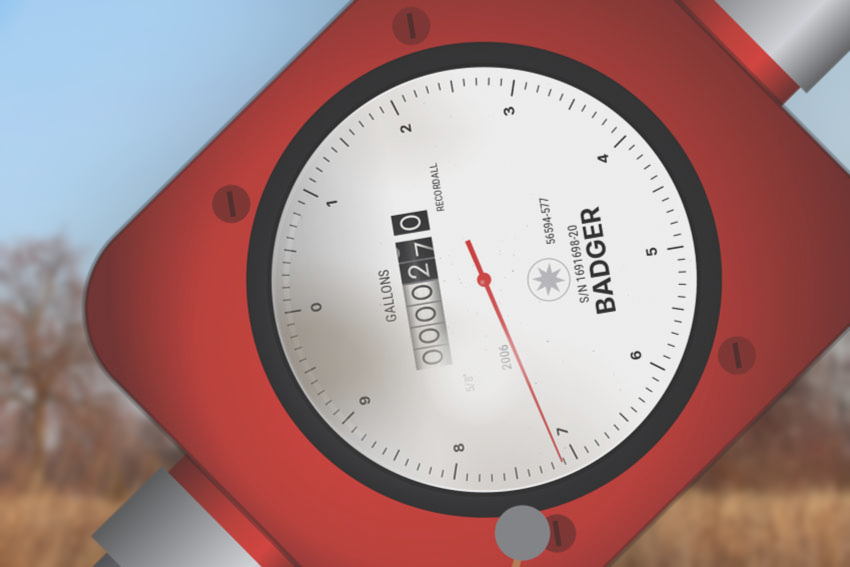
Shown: value=267.1 unit=gal
